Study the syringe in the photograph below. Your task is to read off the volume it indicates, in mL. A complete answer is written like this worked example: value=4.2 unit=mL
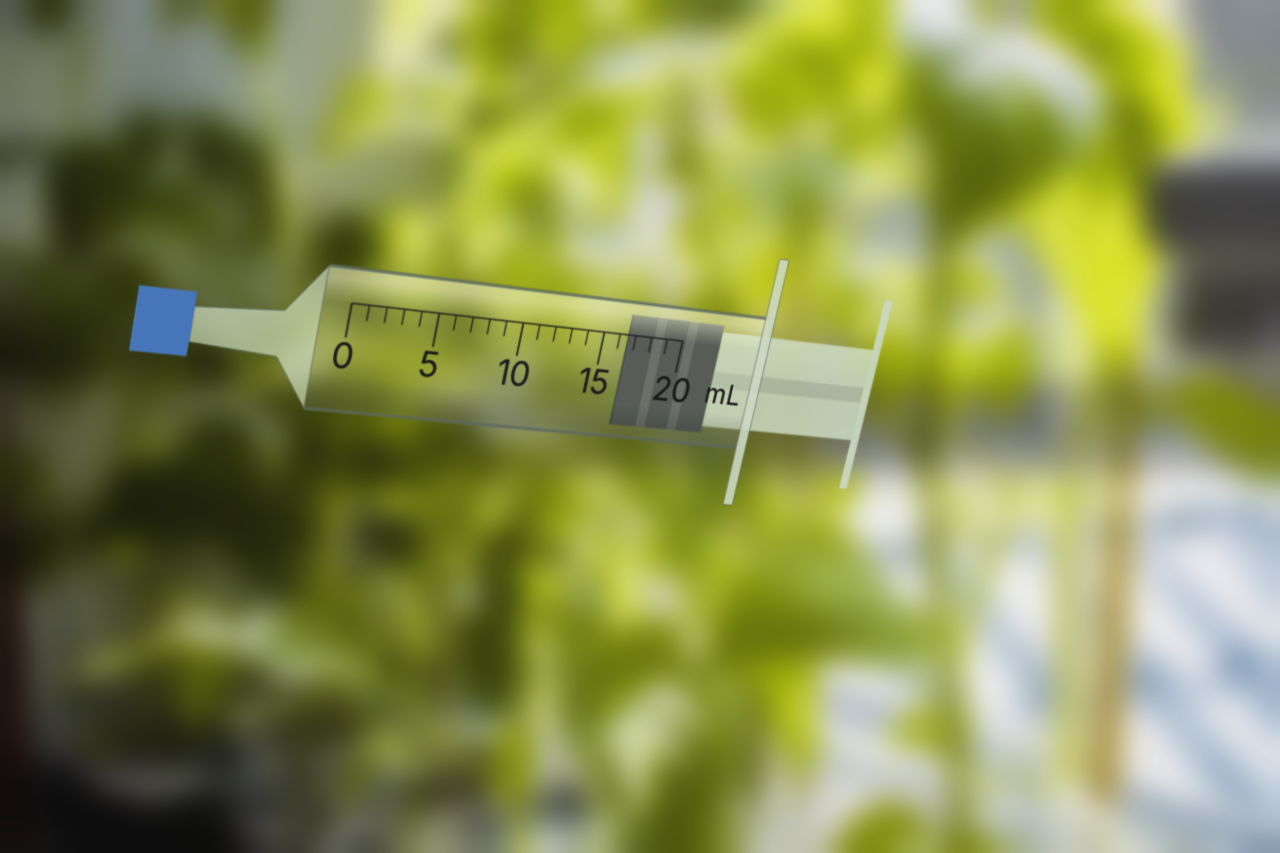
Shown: value=16.5 unit=mL
